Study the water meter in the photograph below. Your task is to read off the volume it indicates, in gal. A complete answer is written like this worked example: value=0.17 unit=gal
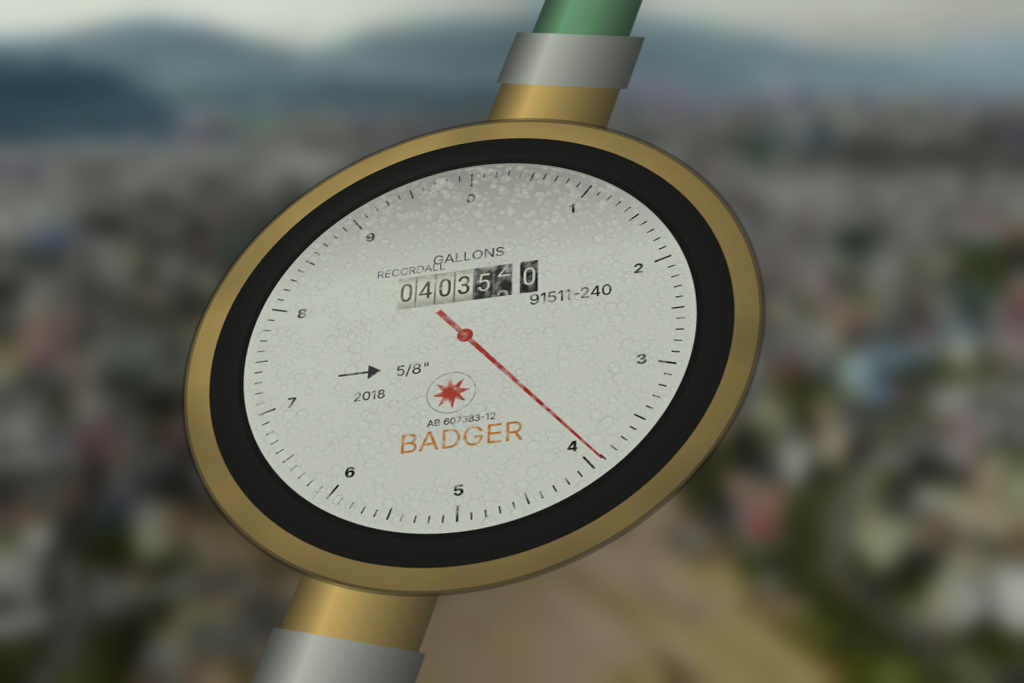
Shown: value=403523.9 unit=gal
